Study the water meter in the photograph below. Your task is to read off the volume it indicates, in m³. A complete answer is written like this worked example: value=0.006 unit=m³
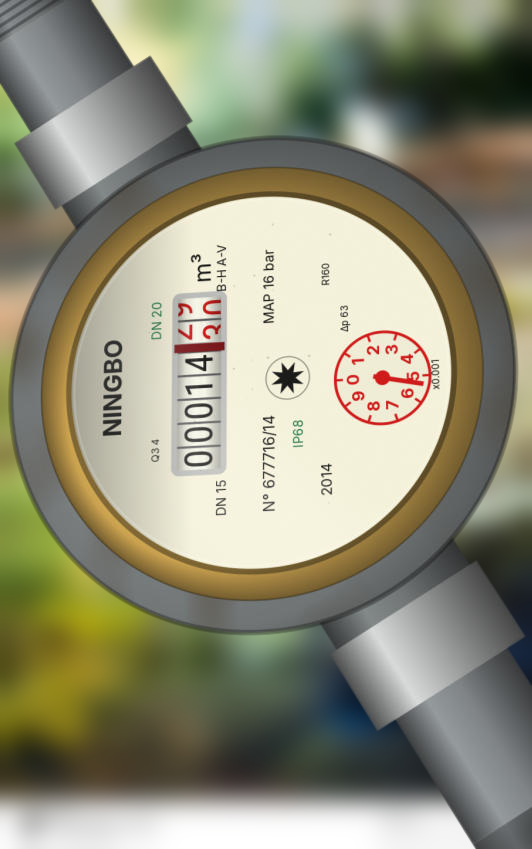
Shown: value=14.295 unit=m³
